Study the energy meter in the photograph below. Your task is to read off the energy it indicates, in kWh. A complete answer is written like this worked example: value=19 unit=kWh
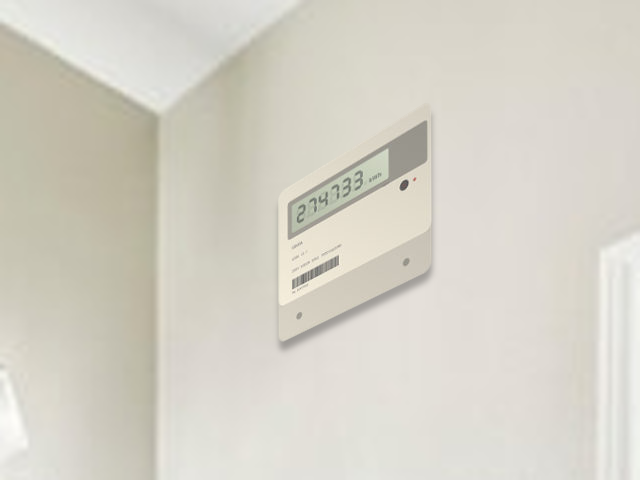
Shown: value=274733 unit=kWh
